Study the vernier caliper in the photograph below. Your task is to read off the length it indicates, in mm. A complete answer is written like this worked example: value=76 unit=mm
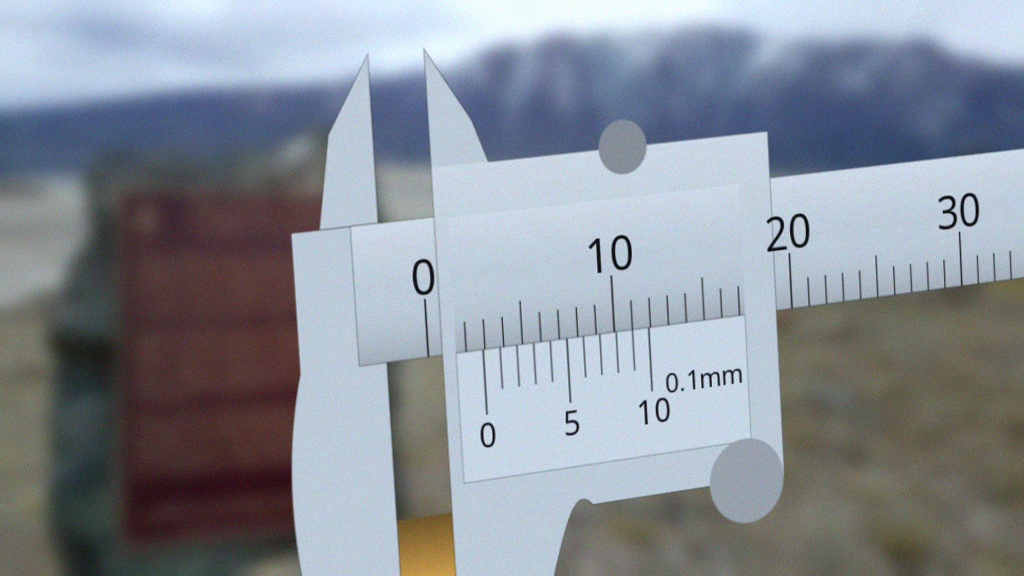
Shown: value=2.9 unit=mm
